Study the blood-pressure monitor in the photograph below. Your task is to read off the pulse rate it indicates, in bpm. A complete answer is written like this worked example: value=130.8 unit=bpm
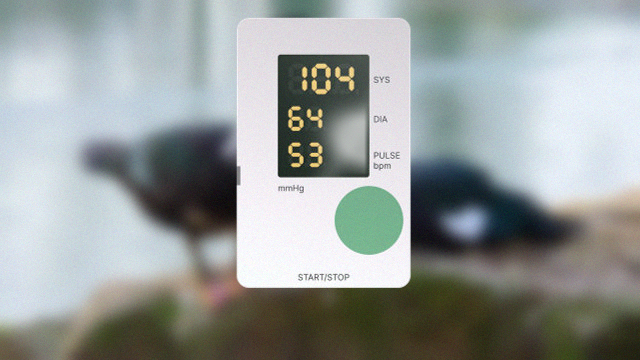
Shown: value=53 unit=bpm
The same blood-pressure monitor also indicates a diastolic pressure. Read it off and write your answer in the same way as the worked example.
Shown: value=64 unit=mmHg
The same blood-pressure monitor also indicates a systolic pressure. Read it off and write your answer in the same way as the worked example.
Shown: value=104 unit=mmHg
